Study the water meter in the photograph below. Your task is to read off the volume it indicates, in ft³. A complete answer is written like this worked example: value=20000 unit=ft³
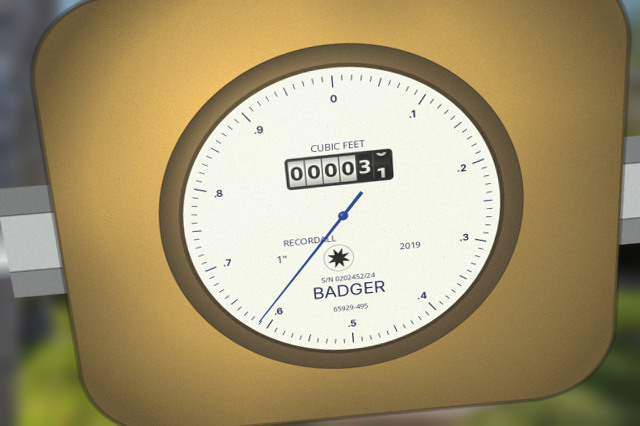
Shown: value=30.61 unit=ft³
